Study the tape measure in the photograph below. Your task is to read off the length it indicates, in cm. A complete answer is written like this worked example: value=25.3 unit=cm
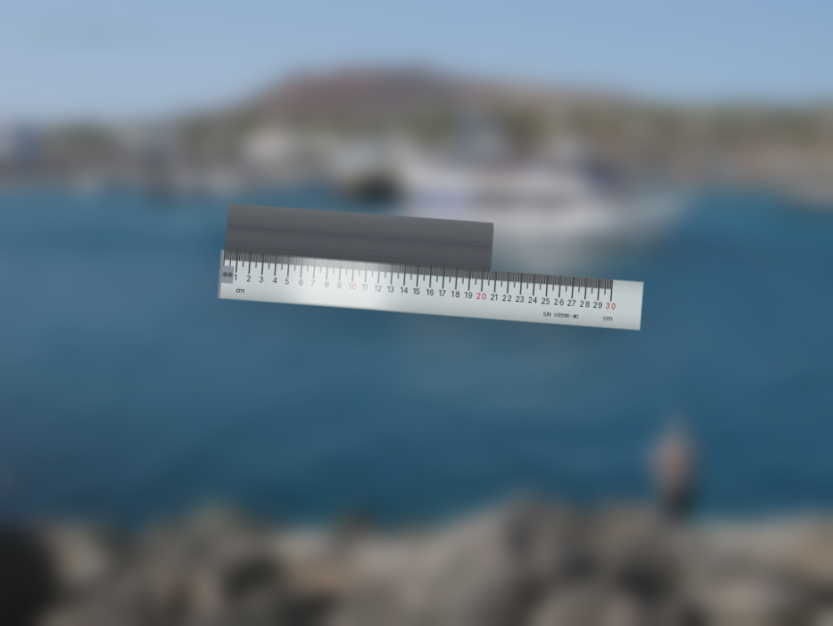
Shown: value=20.5 unit=cm
